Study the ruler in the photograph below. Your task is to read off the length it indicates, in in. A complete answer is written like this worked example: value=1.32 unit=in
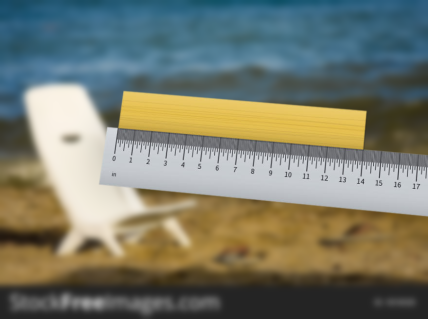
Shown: value=14 unit=in
